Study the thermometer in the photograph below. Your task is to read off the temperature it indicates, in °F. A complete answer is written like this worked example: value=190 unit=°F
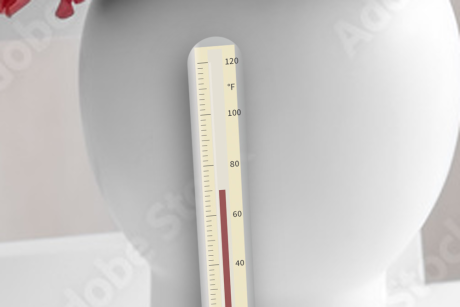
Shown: value=70 unit=°F
